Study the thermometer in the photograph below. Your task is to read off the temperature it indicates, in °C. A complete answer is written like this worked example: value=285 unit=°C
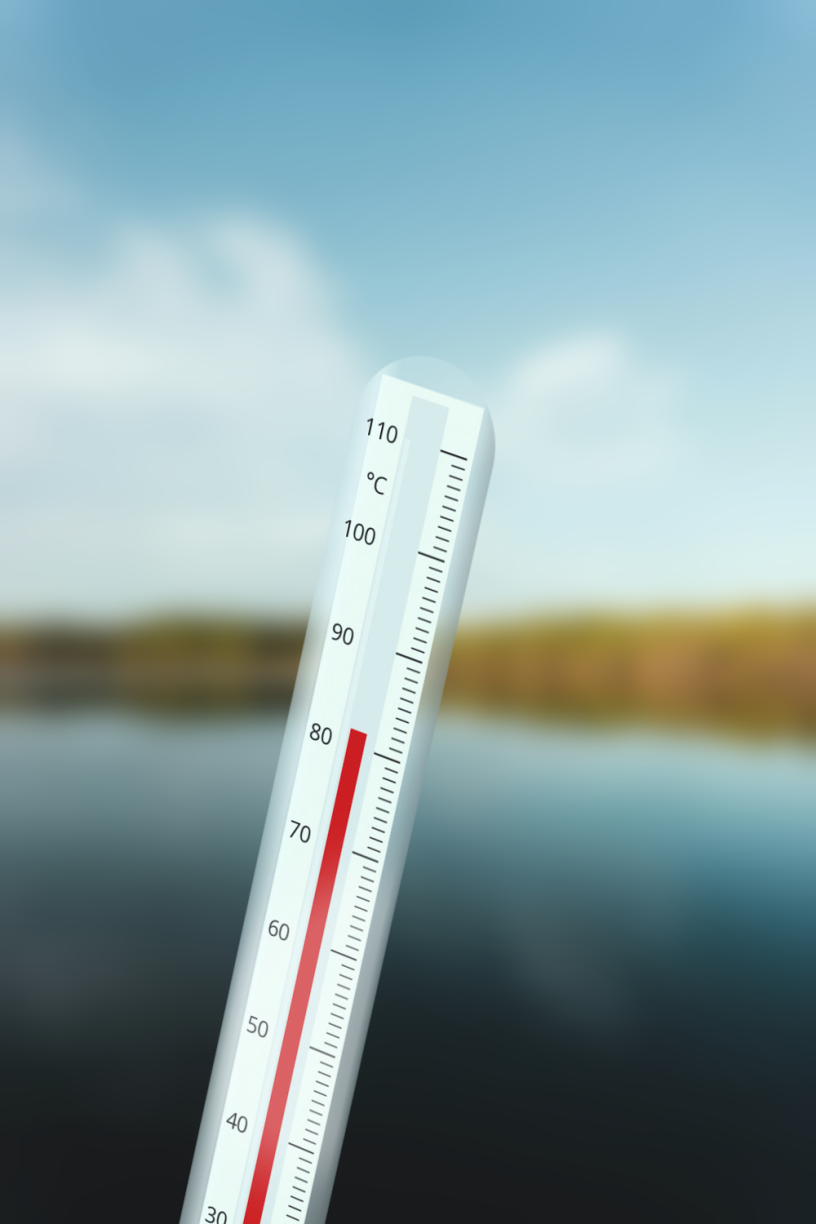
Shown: value=81.5 unit=°C
